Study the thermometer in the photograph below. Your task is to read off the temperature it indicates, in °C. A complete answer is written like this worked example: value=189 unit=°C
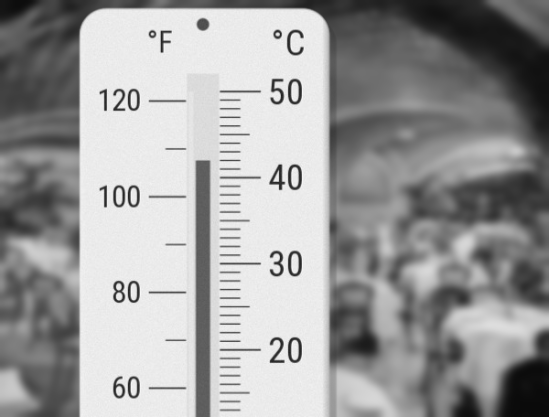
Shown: value=42 unit=°C
